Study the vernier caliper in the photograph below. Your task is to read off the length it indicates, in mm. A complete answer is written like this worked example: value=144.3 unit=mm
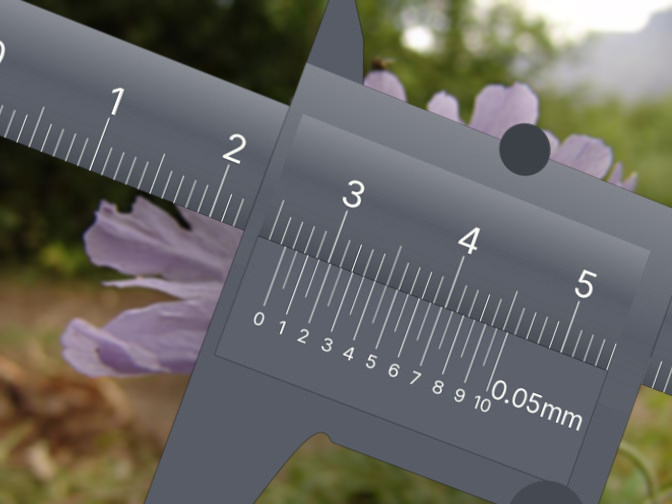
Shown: value=26.4 unit=mm
